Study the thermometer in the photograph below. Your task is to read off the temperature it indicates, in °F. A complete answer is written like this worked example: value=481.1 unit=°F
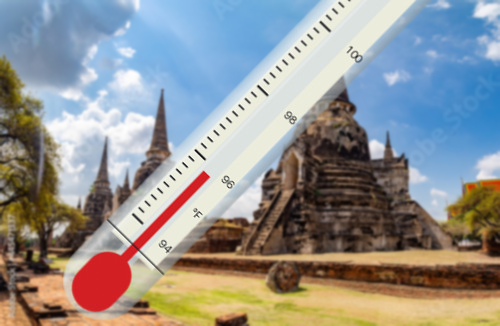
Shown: value=95.8 unit=°F
